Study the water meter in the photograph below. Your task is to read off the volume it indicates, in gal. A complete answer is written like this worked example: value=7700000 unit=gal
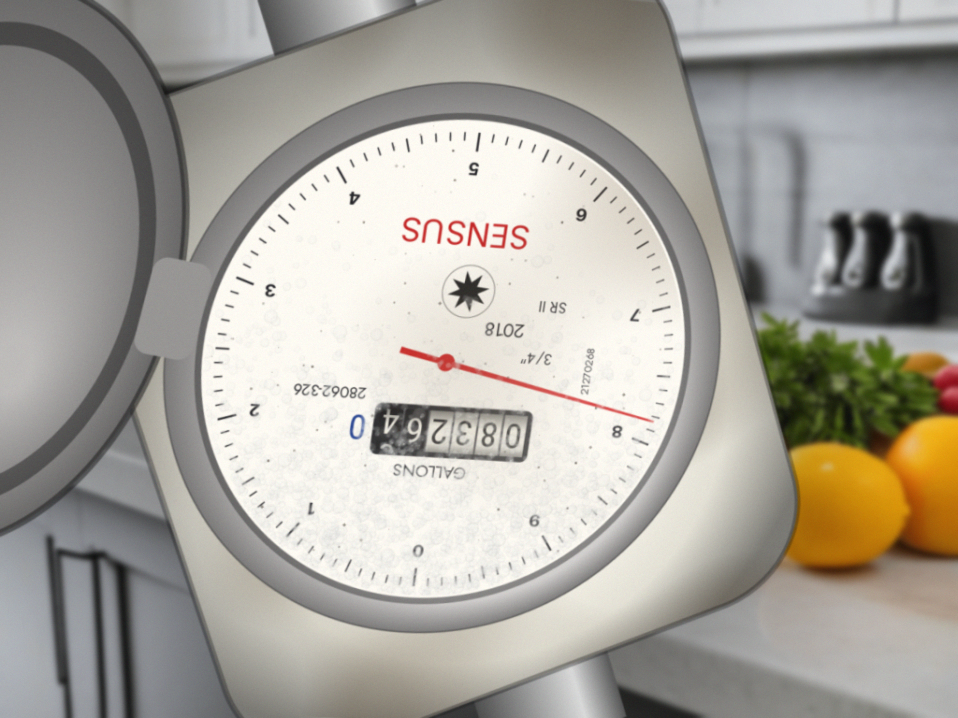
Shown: value=832637.8 unit=gal
